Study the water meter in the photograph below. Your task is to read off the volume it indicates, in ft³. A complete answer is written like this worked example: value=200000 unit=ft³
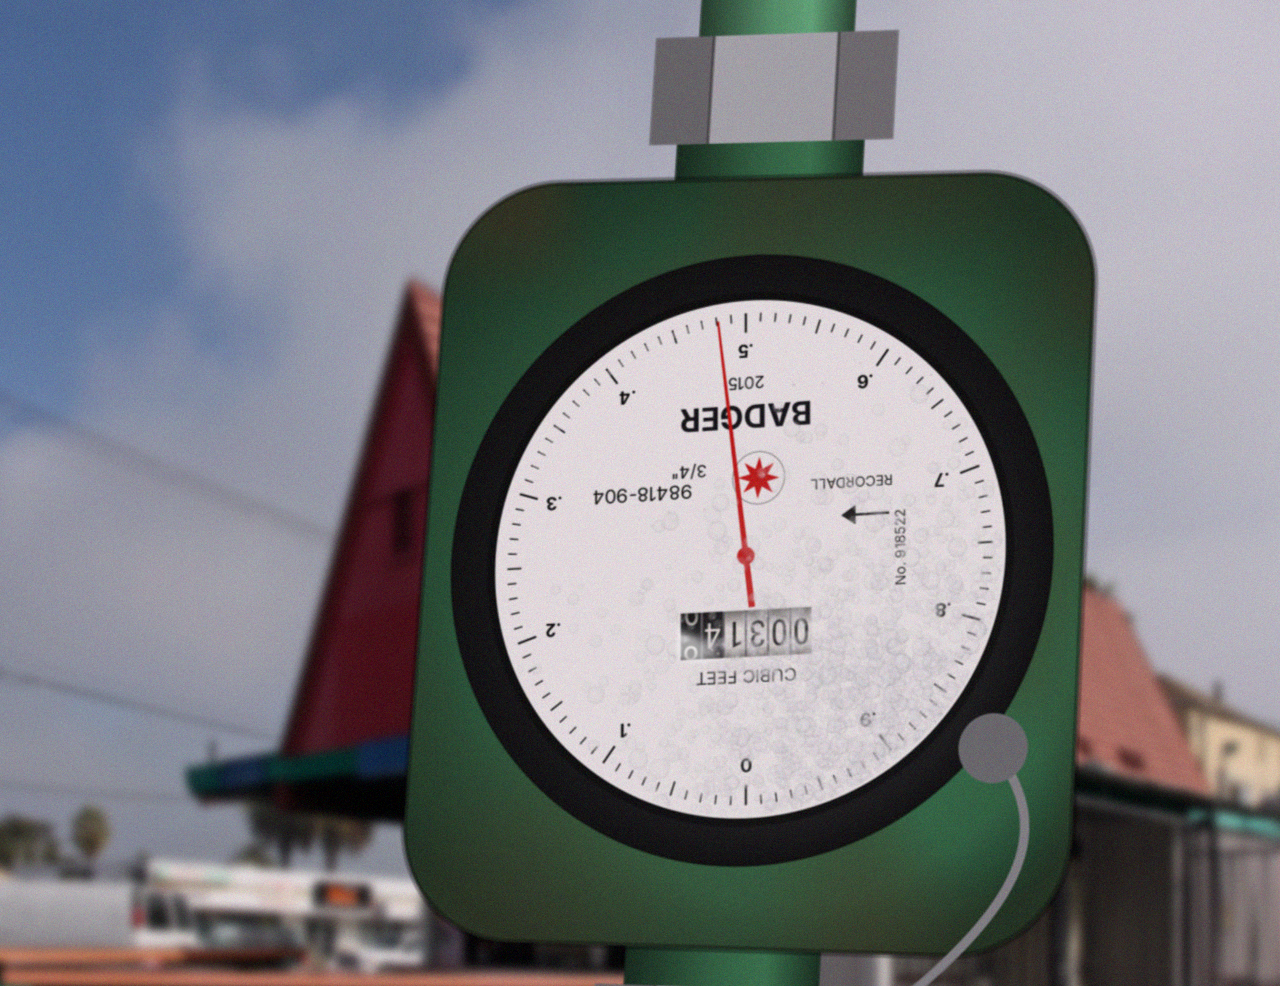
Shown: value=3148.48 unit=ft³
